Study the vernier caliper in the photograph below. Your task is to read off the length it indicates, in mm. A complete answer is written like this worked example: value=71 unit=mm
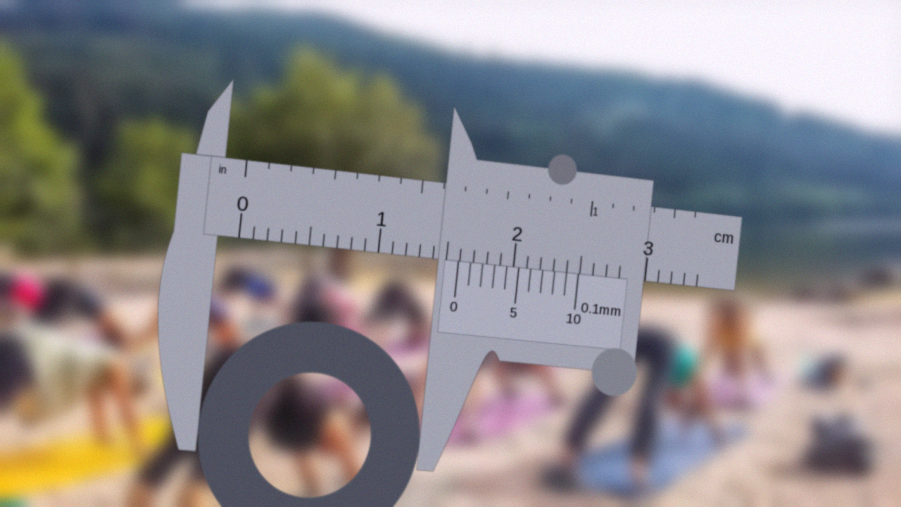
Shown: value=15.9 unit=mm
